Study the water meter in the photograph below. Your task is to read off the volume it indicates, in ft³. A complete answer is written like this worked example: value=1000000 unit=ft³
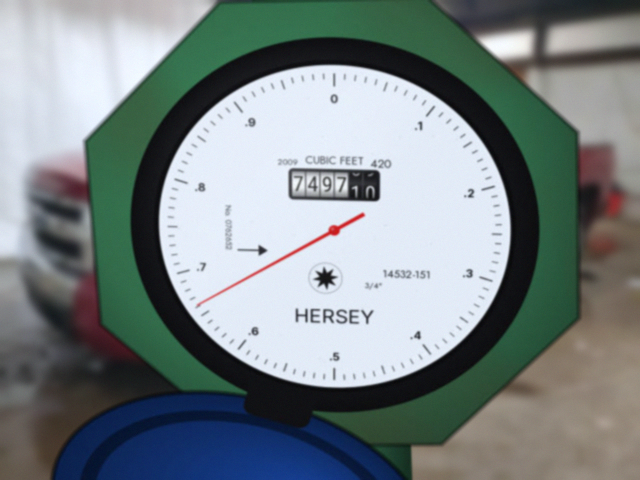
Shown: value=749709.66 unit=ft³
